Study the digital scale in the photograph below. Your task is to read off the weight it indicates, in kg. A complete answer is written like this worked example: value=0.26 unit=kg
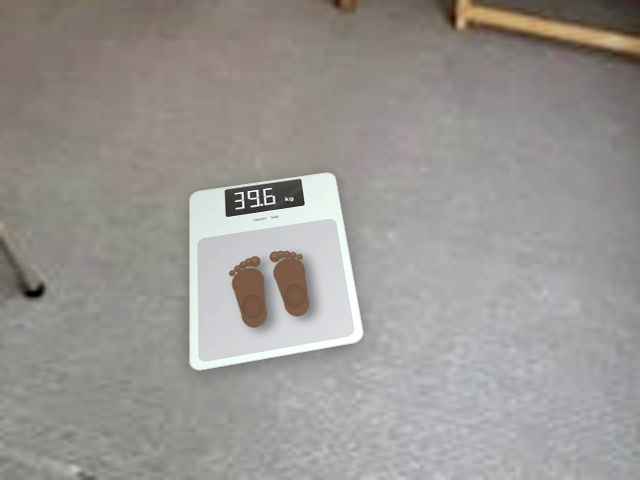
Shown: value=39.6 unit=kg
